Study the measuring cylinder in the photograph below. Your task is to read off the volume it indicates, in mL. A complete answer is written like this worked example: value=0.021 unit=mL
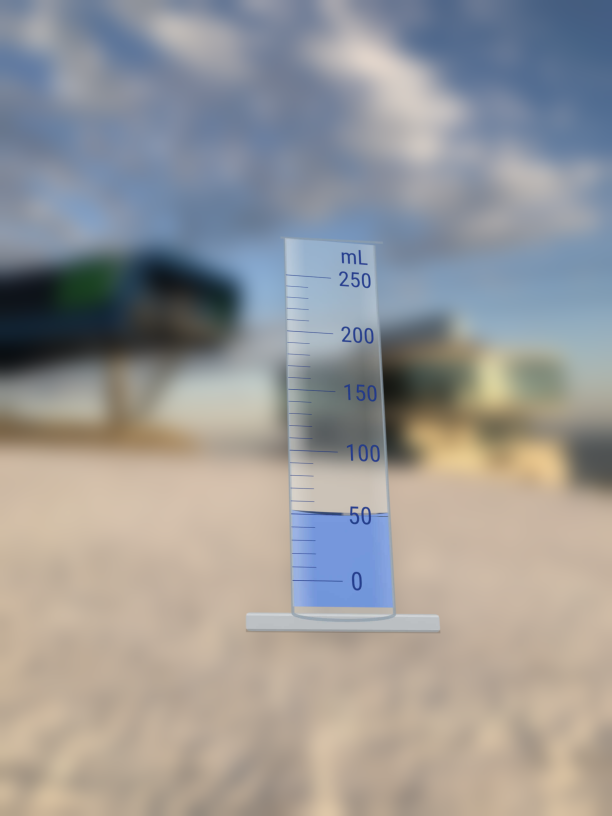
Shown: value=50 unit=mL
